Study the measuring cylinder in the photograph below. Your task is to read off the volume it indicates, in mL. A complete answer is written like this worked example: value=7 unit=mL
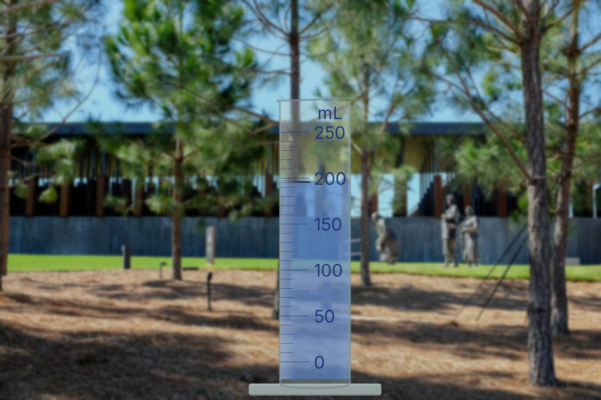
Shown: value=195 unit=mL
